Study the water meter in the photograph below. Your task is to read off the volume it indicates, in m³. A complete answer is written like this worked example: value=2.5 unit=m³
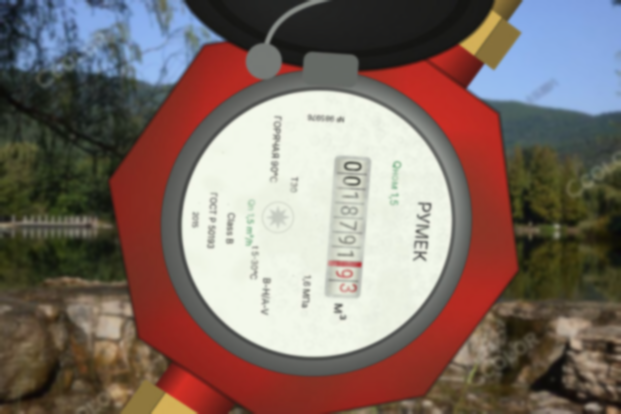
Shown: value=18791.93 unit=m³
